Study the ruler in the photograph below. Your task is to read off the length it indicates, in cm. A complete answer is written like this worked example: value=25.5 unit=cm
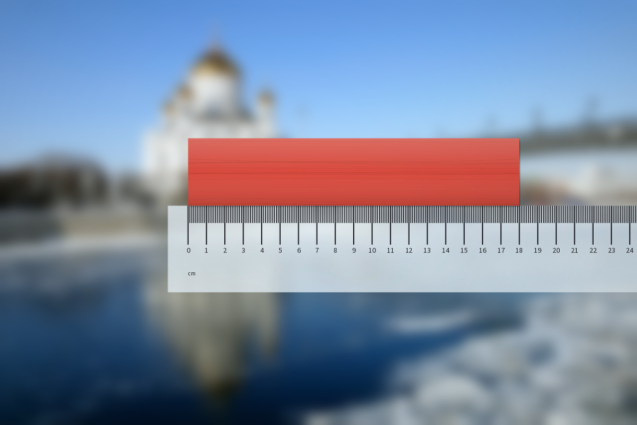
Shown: value=18 unit=cm
